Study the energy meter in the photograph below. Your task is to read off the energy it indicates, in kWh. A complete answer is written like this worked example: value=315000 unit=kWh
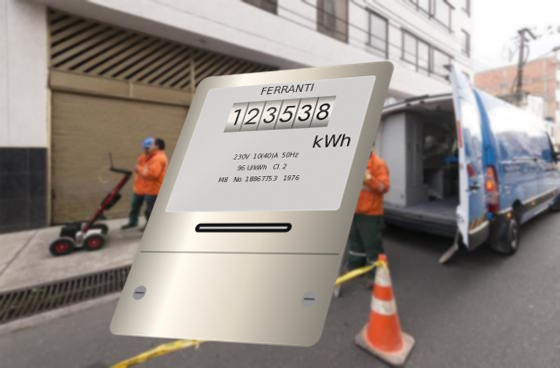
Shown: value=123538 unit=kWh
